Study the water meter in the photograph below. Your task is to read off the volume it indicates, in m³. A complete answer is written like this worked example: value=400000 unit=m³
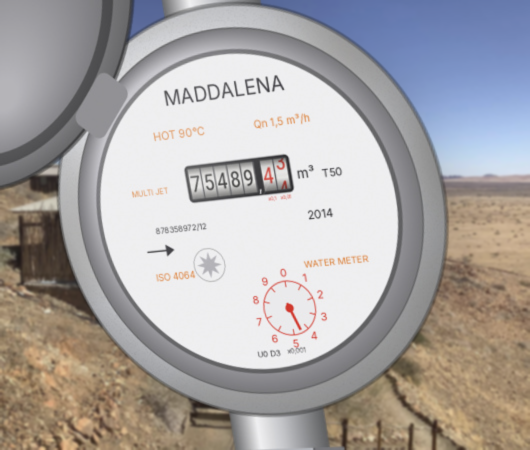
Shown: value=75489.434 unit=m³
